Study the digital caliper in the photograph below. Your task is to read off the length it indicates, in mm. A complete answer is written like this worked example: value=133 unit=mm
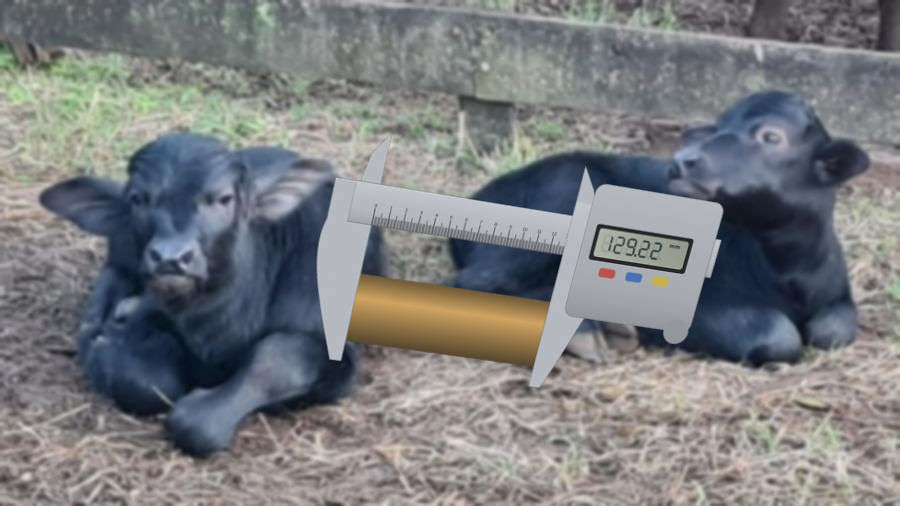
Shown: value=129.22 unit=mm
